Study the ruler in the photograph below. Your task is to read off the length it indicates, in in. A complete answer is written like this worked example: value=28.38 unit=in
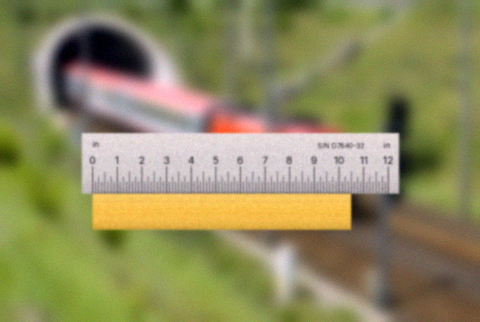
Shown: value=10.5 unit=in
